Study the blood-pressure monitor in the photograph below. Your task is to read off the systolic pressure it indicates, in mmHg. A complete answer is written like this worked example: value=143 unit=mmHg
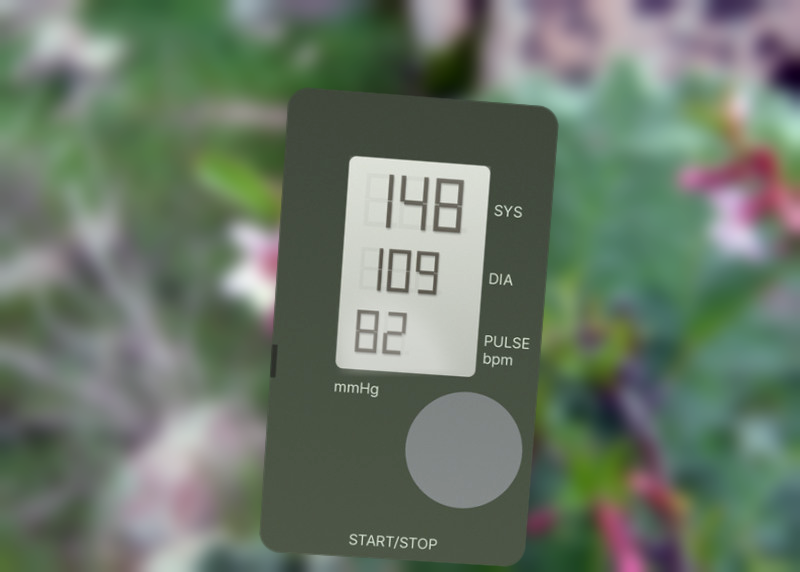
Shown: value=148 unit=mmHg
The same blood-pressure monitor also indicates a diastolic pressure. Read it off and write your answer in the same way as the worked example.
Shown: value=109 unit=mmHg
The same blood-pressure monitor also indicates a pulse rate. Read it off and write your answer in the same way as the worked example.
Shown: value=82 unit=bpm
